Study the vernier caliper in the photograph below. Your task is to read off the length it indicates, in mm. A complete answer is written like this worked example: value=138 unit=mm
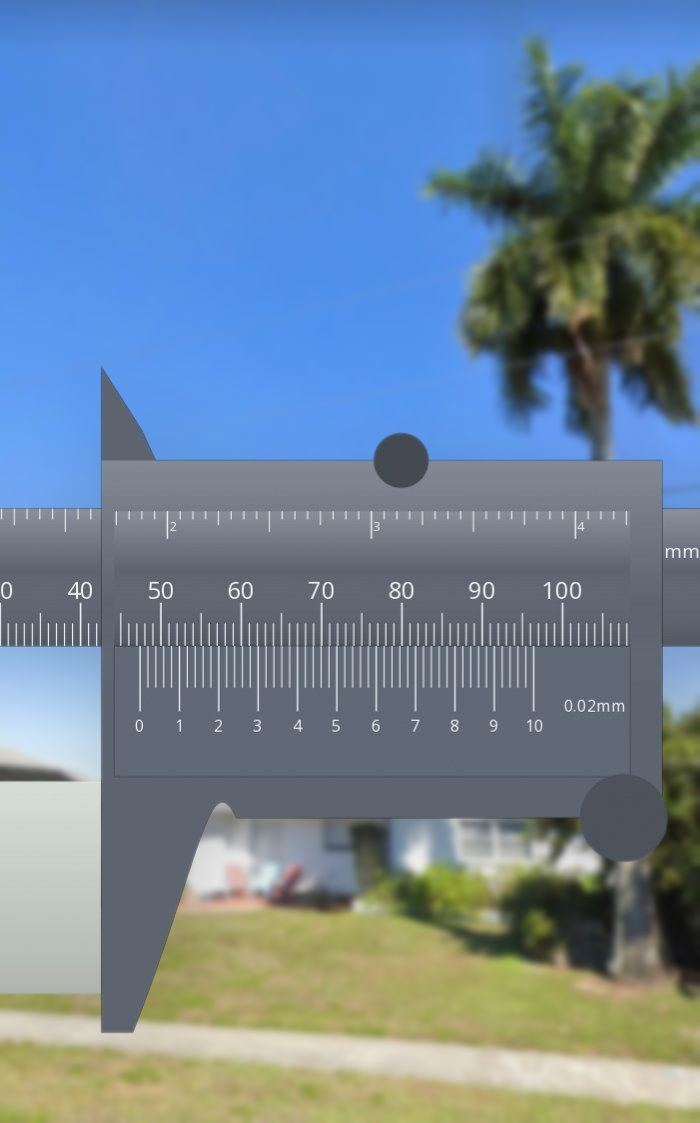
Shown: value=47.4 unit=mm
